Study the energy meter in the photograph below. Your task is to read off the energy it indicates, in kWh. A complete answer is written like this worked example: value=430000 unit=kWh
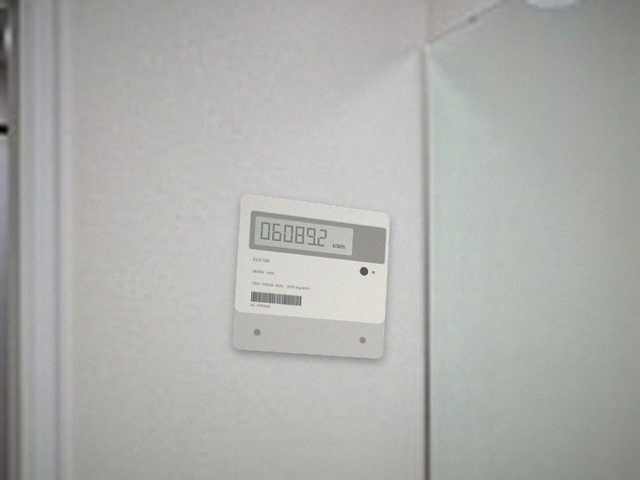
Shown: value=6089.2 unit=kWh
